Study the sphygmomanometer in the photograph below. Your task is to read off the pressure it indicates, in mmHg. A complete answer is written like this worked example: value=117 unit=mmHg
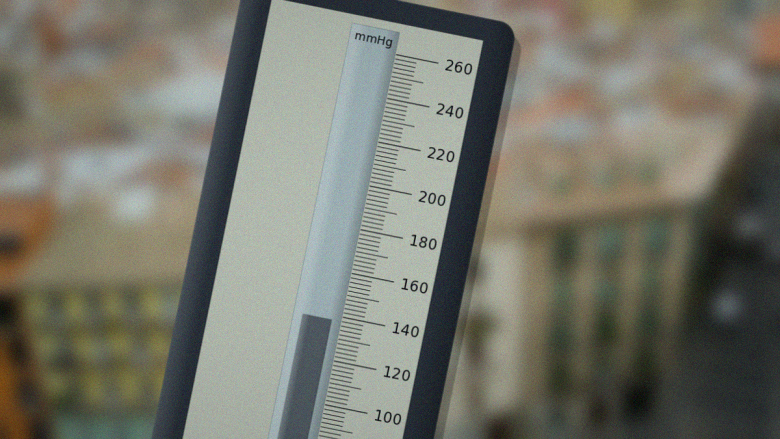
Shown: value=138 unit=mmHg
